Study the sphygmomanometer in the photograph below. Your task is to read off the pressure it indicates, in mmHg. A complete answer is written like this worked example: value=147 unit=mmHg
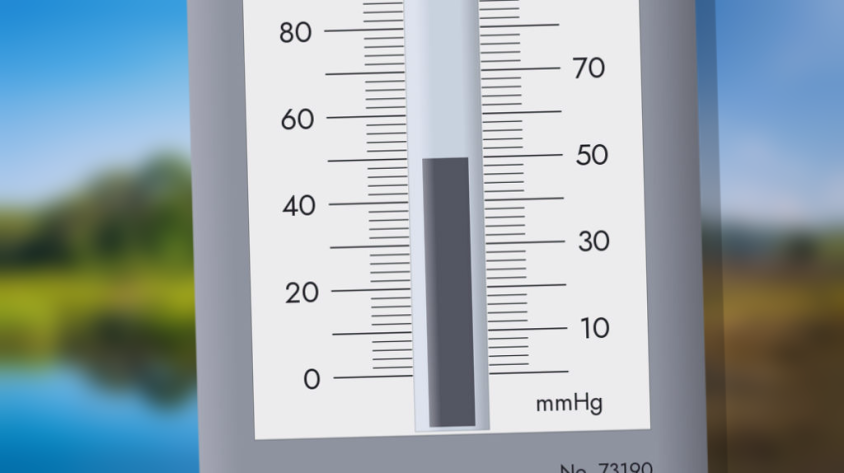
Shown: value=50 unit=mmHg
